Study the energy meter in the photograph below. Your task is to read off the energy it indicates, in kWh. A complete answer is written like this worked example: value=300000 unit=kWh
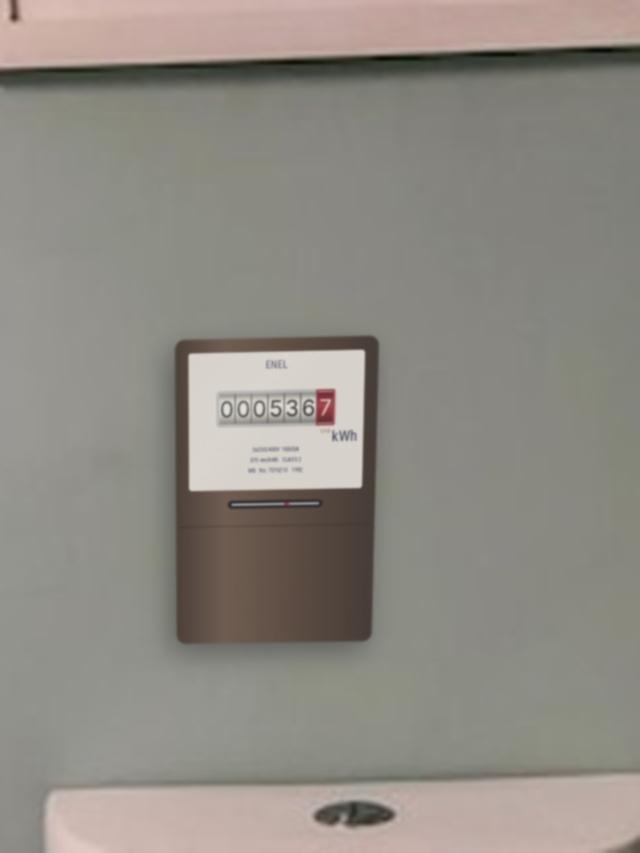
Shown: value=536.7 unit=kWh
